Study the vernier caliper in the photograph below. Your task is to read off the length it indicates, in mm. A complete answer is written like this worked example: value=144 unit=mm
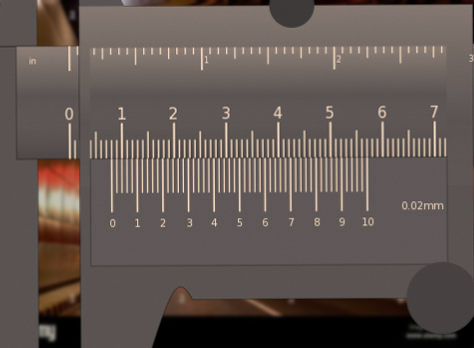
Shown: value=8.0 unit=mm
